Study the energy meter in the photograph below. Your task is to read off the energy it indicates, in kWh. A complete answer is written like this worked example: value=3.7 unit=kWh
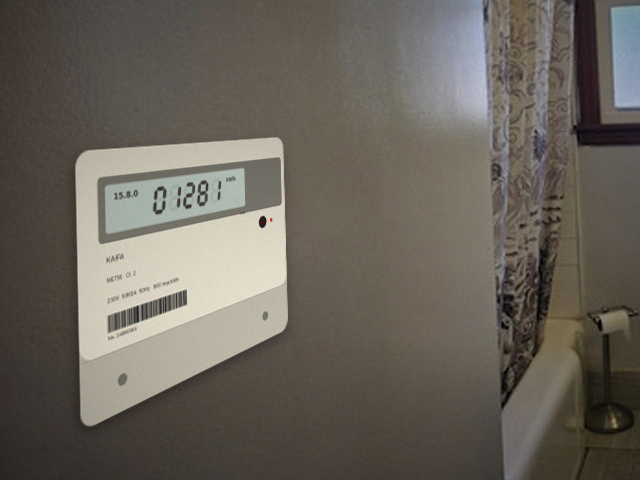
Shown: value=1281 unit=kWh
